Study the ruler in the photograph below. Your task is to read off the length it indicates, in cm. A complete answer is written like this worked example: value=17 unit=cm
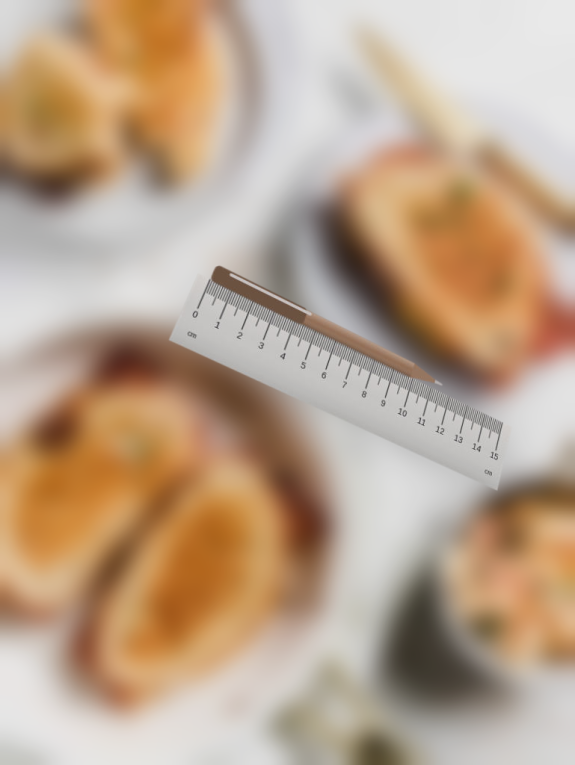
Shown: value=11.5 unit=cm
